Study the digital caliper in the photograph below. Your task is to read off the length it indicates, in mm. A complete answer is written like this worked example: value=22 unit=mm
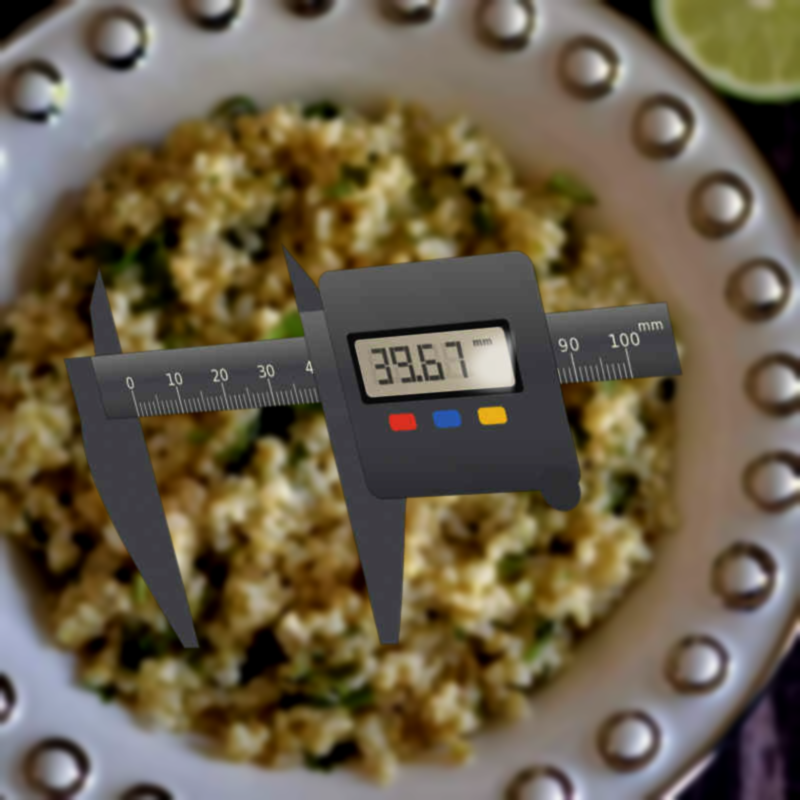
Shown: value=39.67 unit=mm
